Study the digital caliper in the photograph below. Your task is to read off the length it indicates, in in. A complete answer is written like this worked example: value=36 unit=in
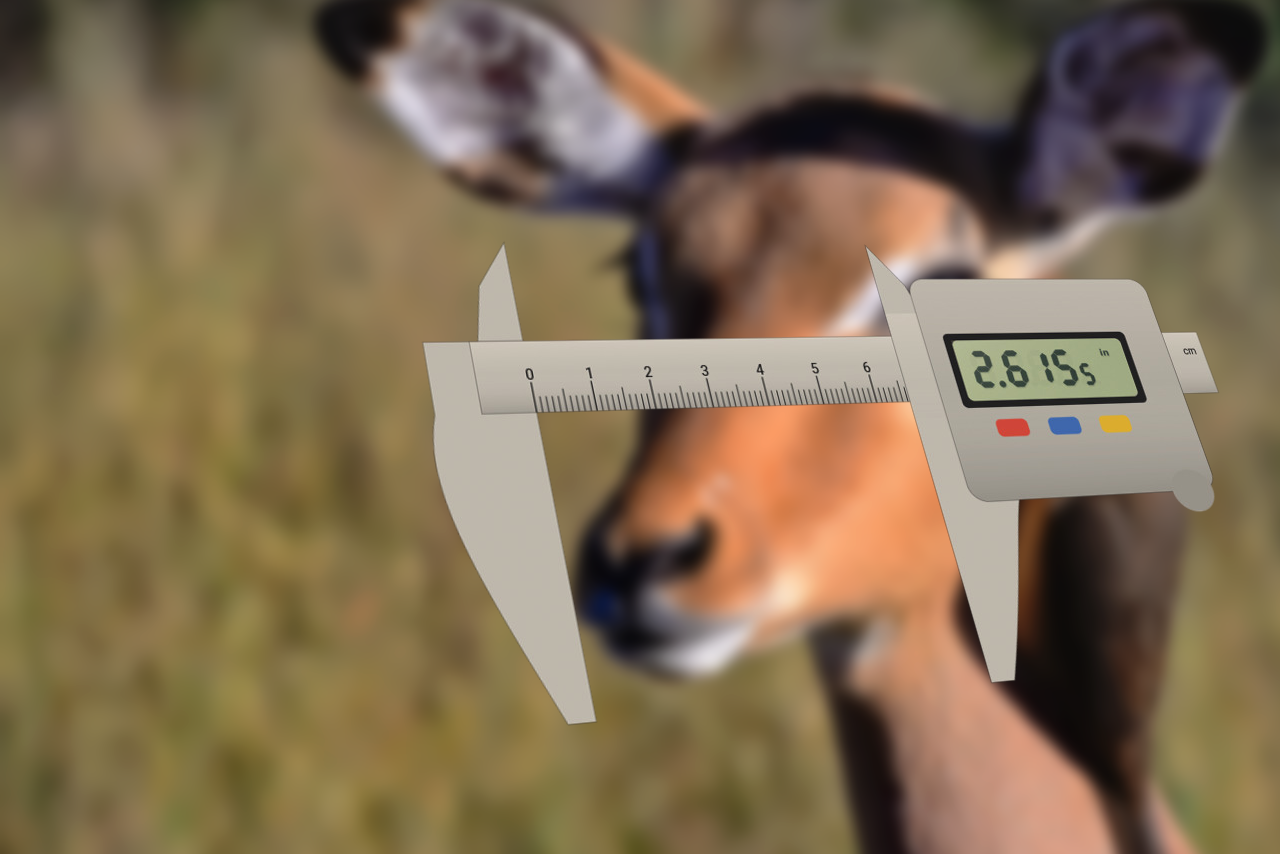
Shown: value=2.6155 unit=in
